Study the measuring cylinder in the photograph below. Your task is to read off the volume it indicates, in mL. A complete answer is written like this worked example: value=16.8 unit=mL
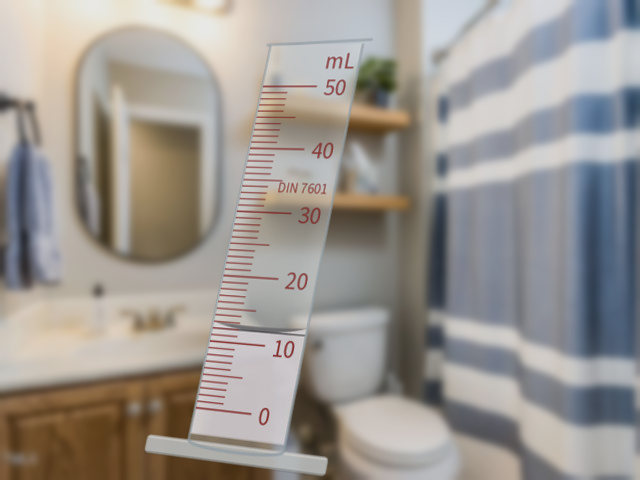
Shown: value=12 unit=mL
